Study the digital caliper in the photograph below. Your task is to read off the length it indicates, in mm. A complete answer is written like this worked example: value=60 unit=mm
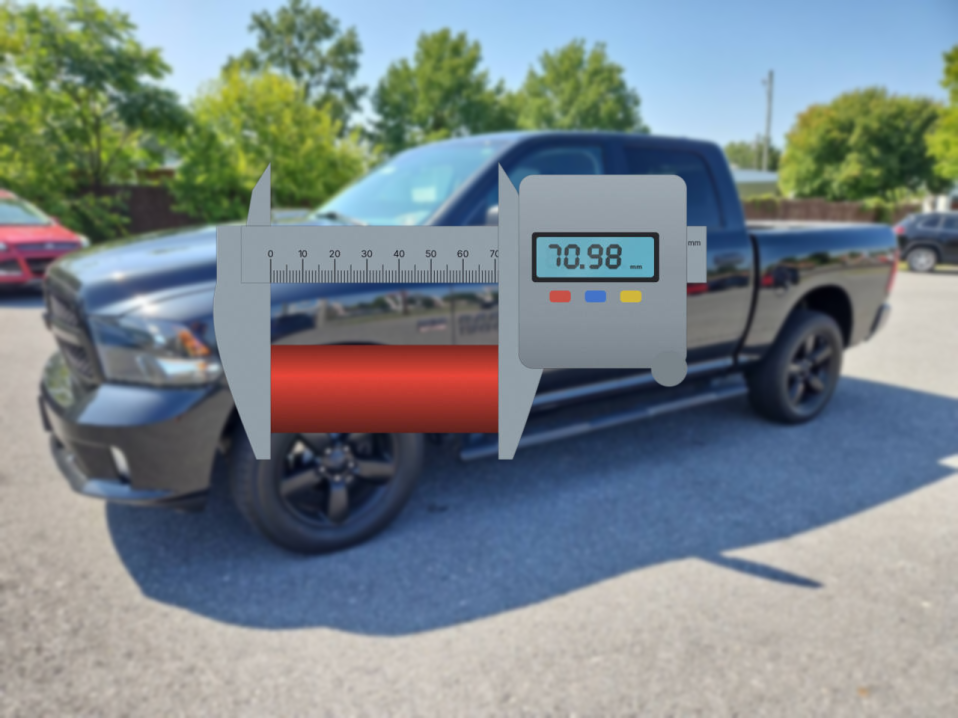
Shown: value=70.98 unit=mm
